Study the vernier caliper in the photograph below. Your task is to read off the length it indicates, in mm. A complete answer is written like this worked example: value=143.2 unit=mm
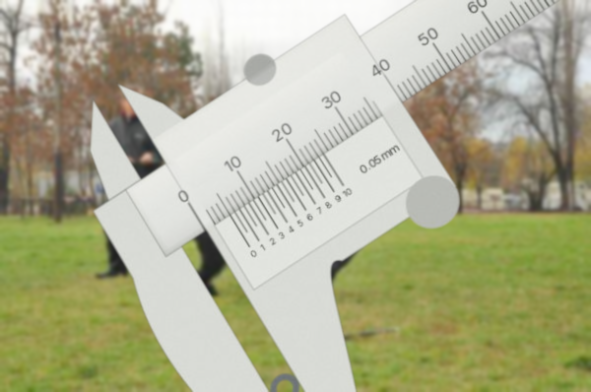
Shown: value=5.0 unit=mm
